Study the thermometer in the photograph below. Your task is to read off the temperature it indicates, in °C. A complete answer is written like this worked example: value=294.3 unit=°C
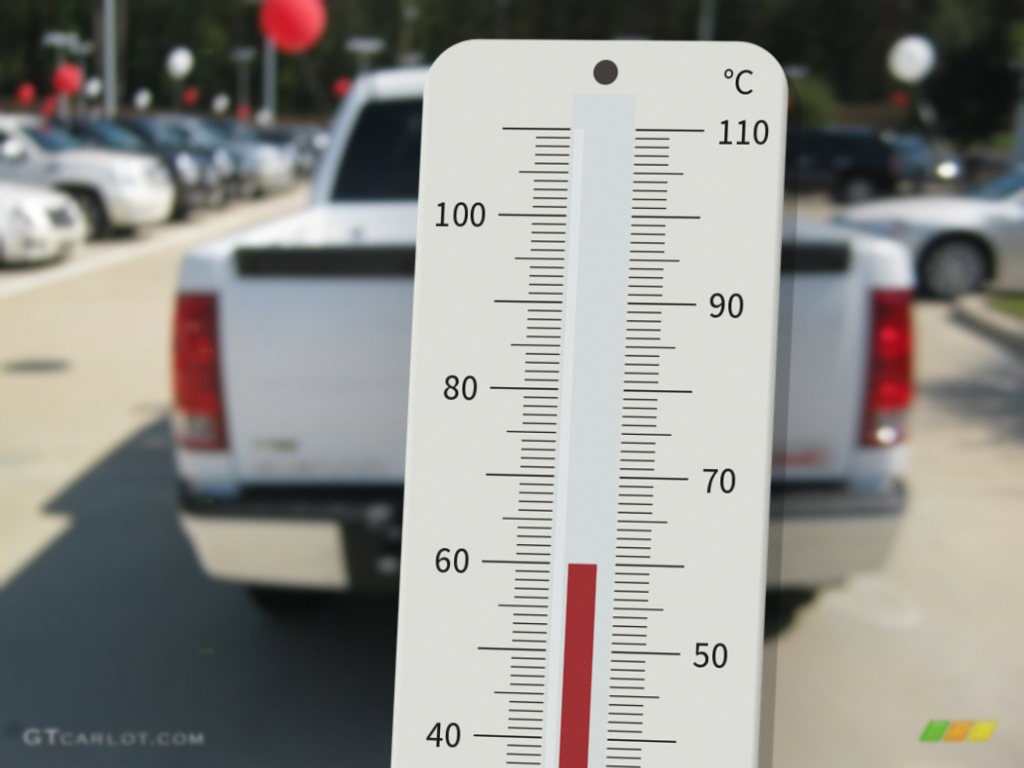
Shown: value=60 unit=°C
